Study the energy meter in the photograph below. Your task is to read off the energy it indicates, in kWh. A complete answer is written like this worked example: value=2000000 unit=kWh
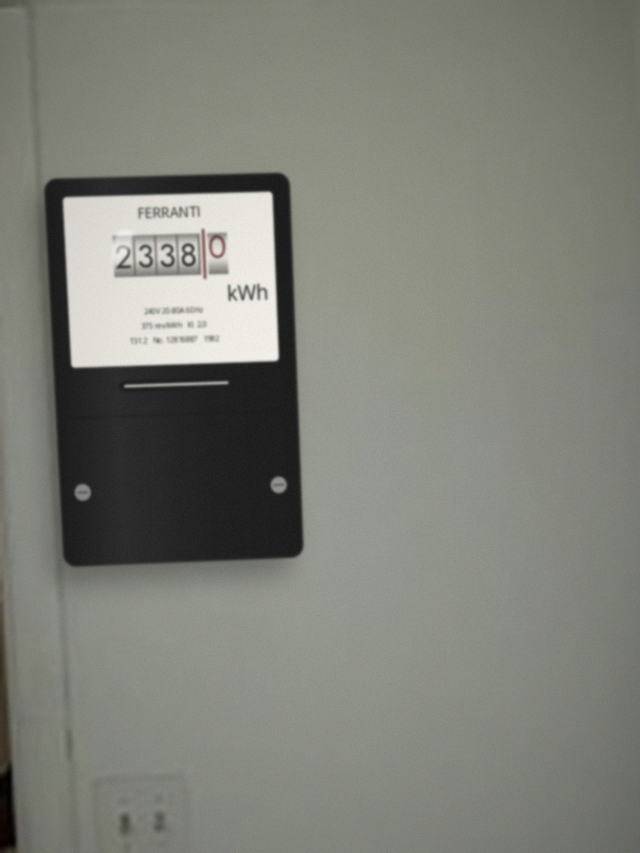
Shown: value=2338.0 unit=kWh
